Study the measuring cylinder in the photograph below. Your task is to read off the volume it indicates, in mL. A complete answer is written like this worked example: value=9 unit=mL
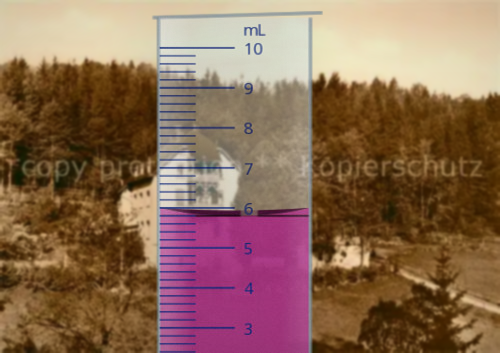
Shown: value=5.8 unit=mL
